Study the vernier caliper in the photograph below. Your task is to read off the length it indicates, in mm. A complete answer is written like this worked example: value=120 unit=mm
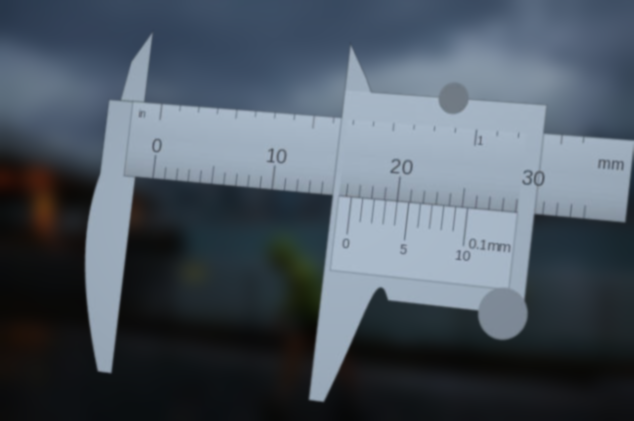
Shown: value=16.4 unit=mm
